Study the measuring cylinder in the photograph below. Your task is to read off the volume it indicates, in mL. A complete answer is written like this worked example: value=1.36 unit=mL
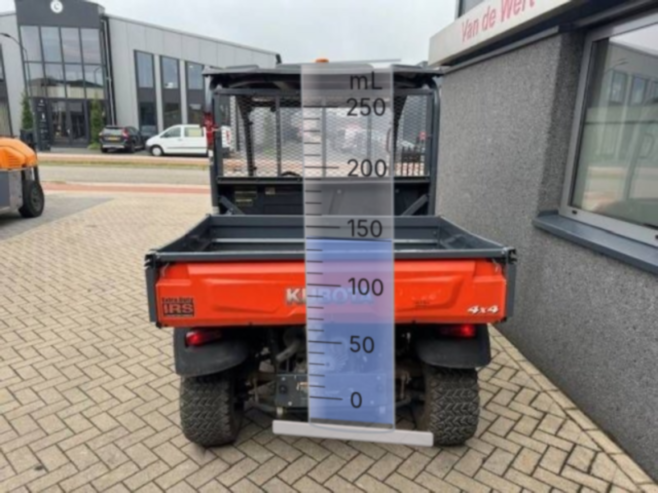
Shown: value=140 unit=mL
